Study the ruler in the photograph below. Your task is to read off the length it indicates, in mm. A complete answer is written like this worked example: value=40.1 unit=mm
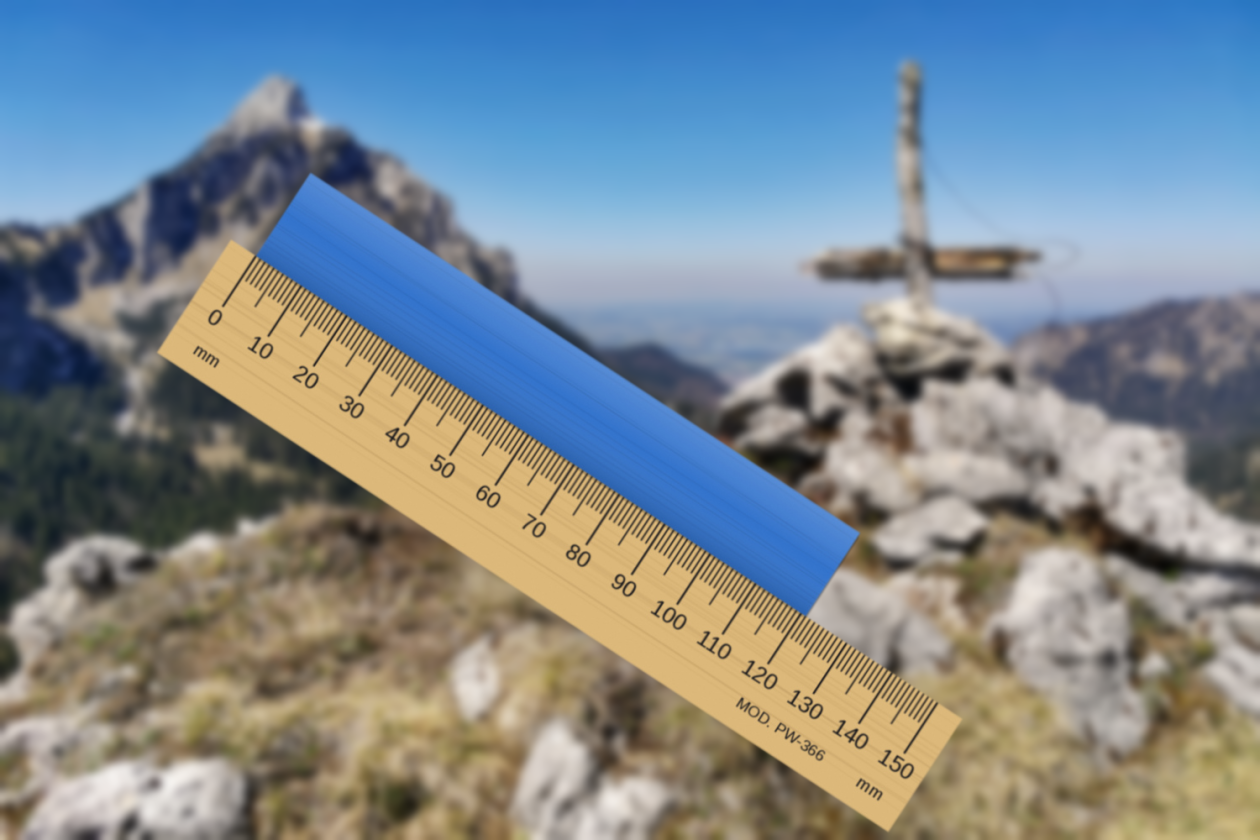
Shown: value=121 unit=mm
